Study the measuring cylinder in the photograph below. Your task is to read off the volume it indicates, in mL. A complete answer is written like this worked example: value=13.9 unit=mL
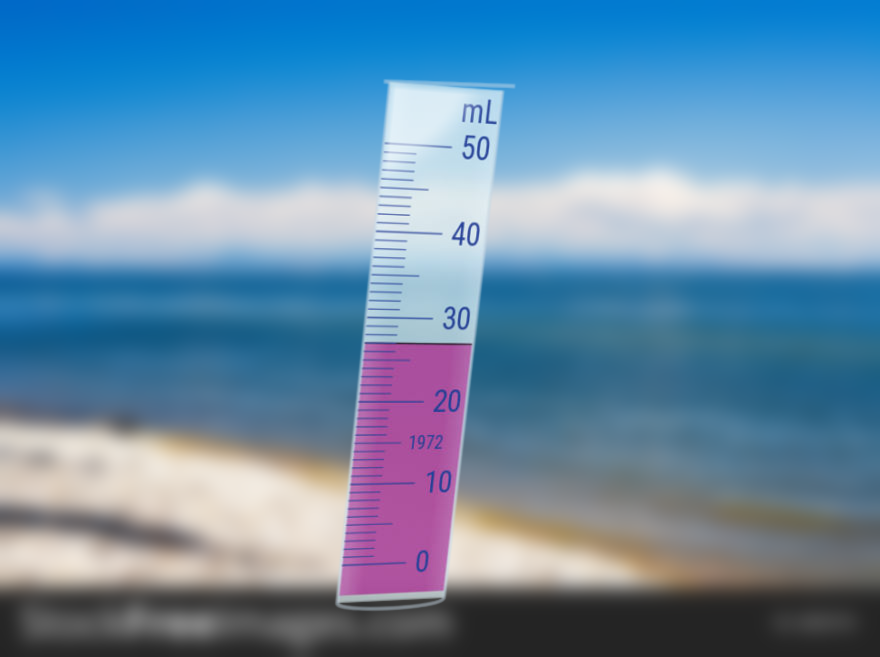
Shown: value=27 unit=mL
